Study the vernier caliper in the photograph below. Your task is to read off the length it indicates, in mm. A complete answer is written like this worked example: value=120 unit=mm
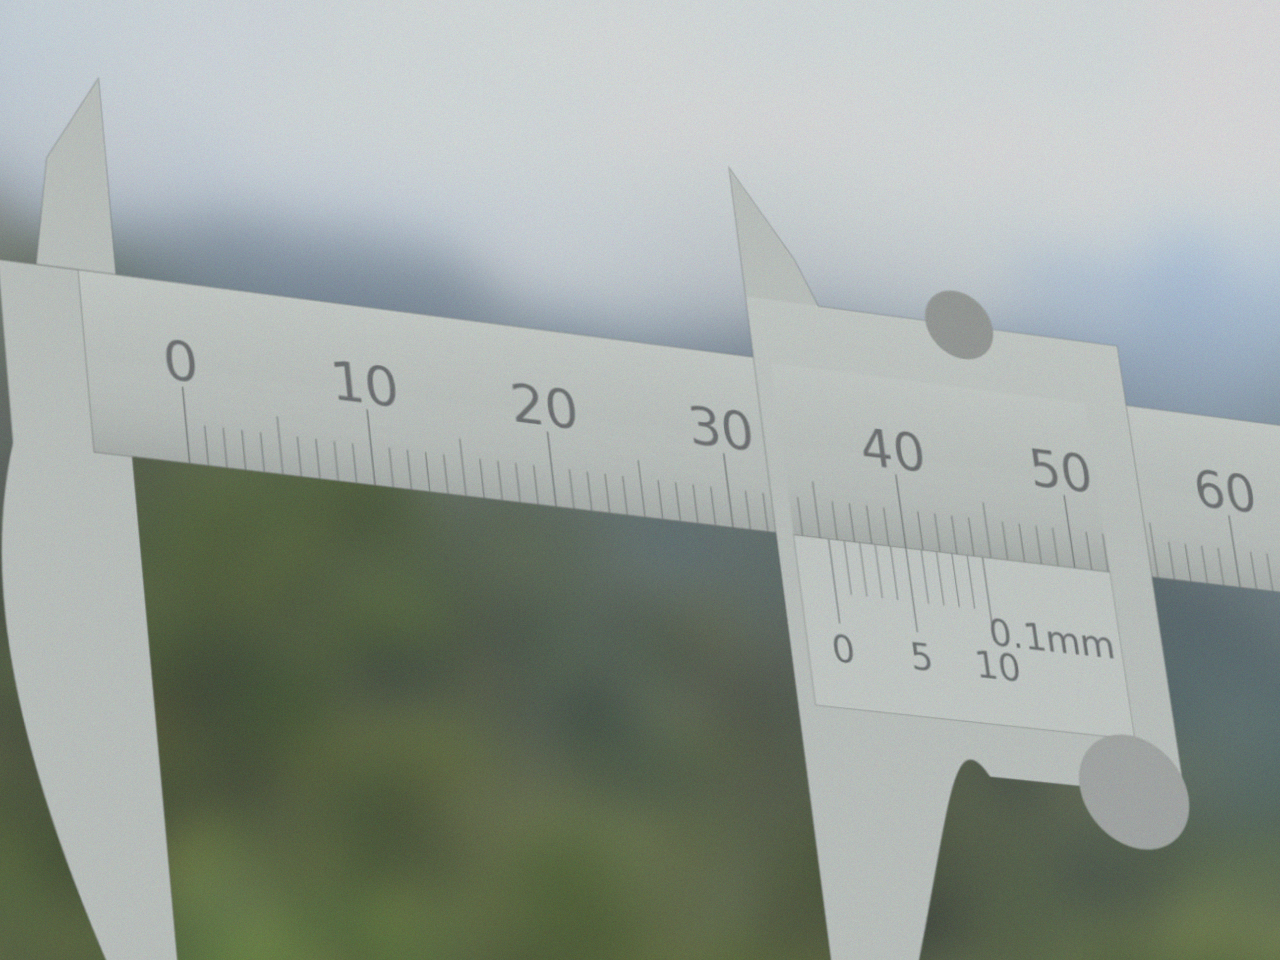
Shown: value=35.5 unit=mm
